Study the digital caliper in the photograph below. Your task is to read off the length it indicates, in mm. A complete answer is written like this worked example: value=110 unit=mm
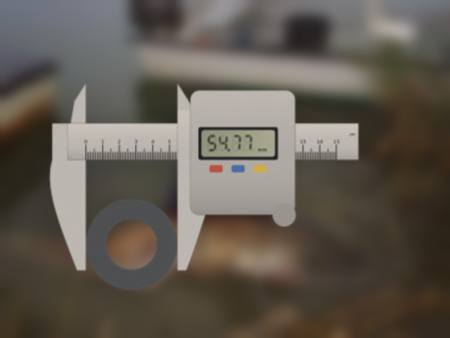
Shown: value=54.77 unit=mm
